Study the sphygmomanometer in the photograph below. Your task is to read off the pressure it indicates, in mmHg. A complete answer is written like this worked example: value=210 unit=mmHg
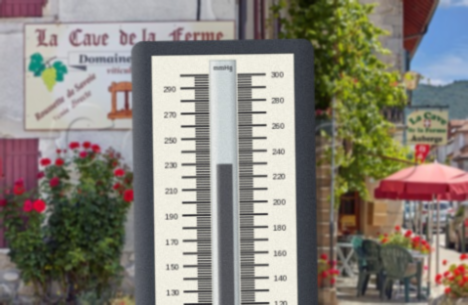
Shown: value=230 unit=mmHg
